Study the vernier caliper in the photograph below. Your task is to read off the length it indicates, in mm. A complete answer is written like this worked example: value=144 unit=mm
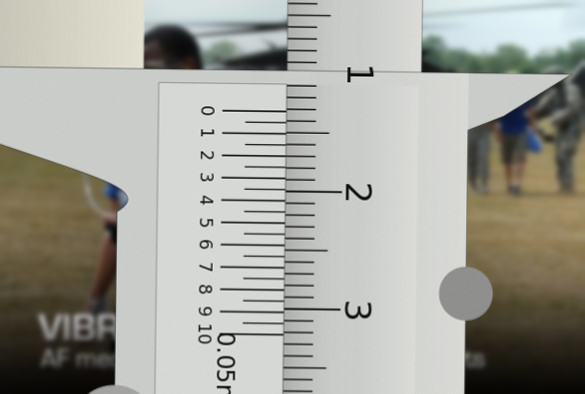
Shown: value=13.2 unit=mm
